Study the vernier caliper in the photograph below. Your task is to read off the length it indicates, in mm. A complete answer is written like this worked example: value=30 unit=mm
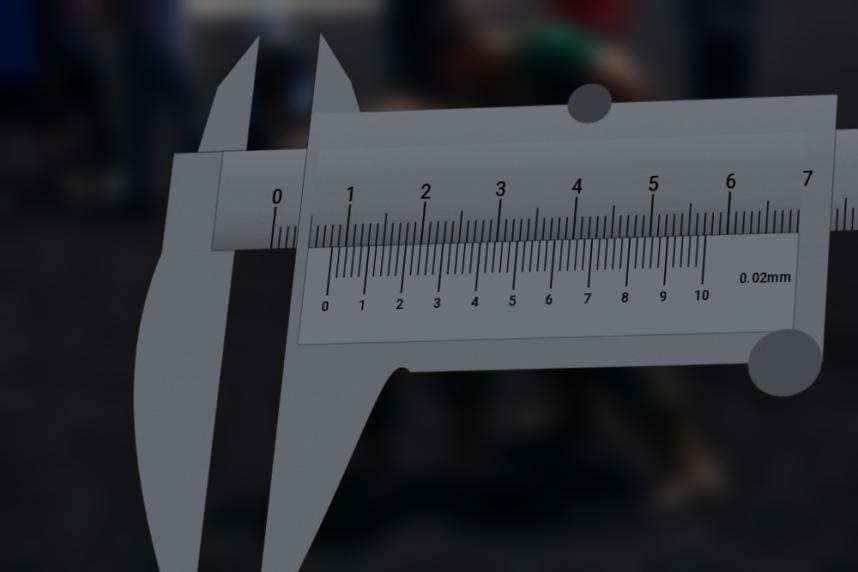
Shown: value=8.2 unit=mm
